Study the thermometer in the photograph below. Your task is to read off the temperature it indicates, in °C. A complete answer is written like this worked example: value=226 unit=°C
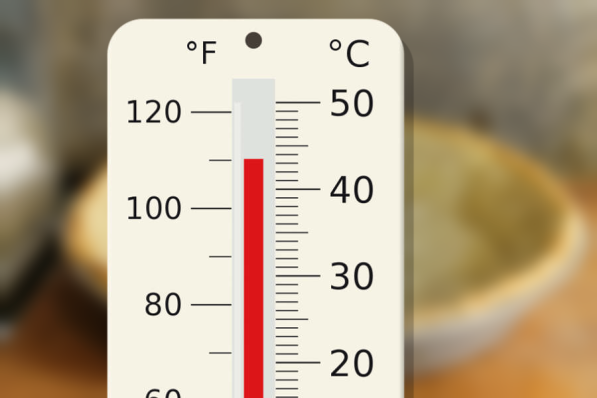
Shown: value=43.5 unit=°C
